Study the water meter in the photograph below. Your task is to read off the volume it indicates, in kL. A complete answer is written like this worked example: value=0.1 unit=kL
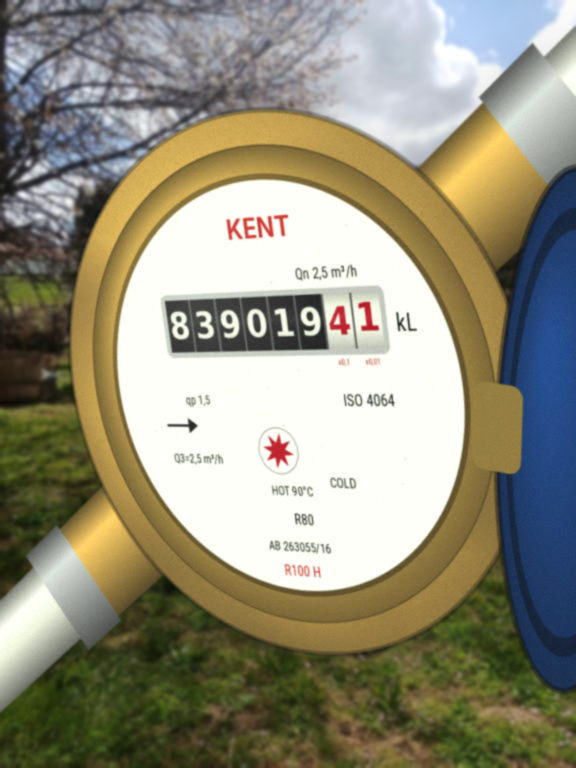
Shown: value=839019.41 unit=kL
